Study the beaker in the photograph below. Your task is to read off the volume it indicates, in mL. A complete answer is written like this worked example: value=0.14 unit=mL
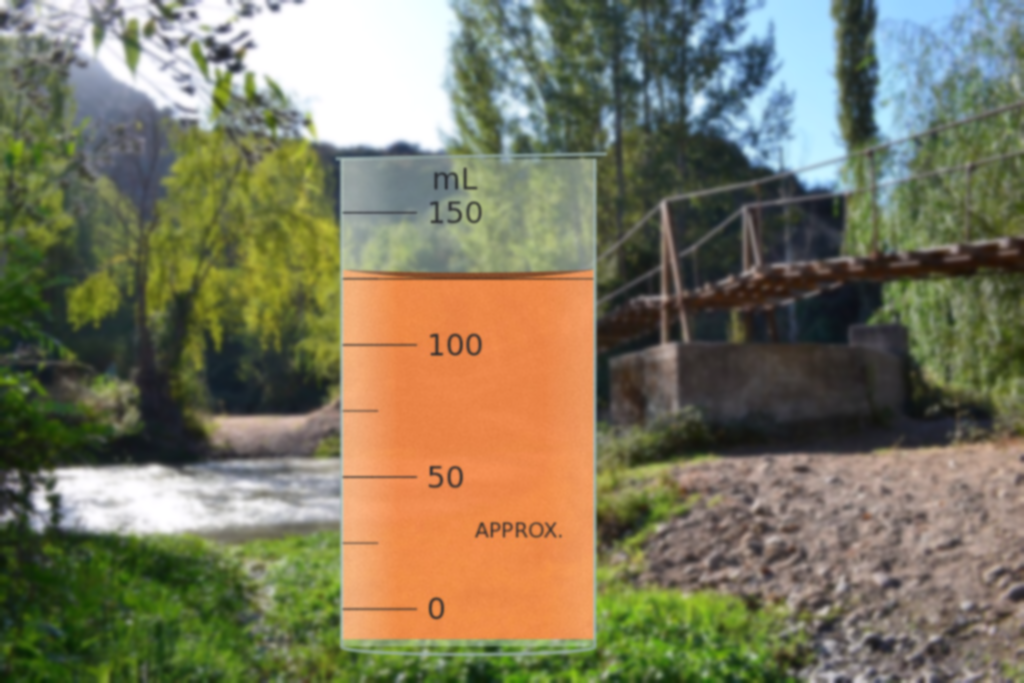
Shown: value=125 unit=mL
